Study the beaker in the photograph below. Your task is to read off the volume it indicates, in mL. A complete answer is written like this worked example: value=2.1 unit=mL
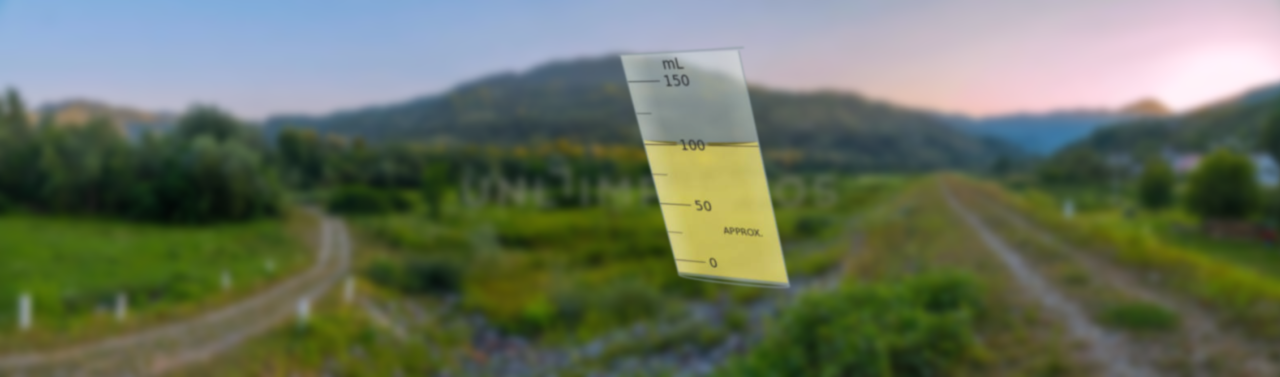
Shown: value=100 unit=mL
